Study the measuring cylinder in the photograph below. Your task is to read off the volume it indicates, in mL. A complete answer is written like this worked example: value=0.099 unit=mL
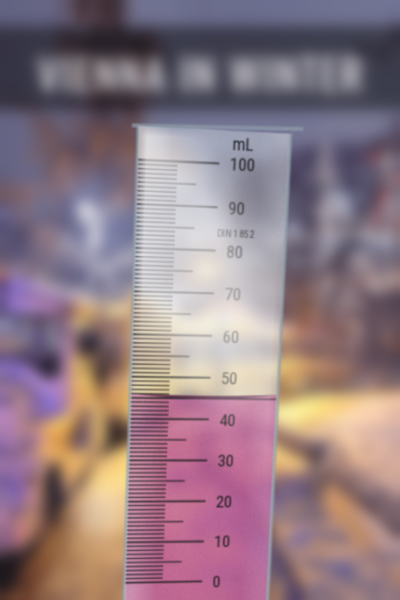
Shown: value=45 unit=mL
